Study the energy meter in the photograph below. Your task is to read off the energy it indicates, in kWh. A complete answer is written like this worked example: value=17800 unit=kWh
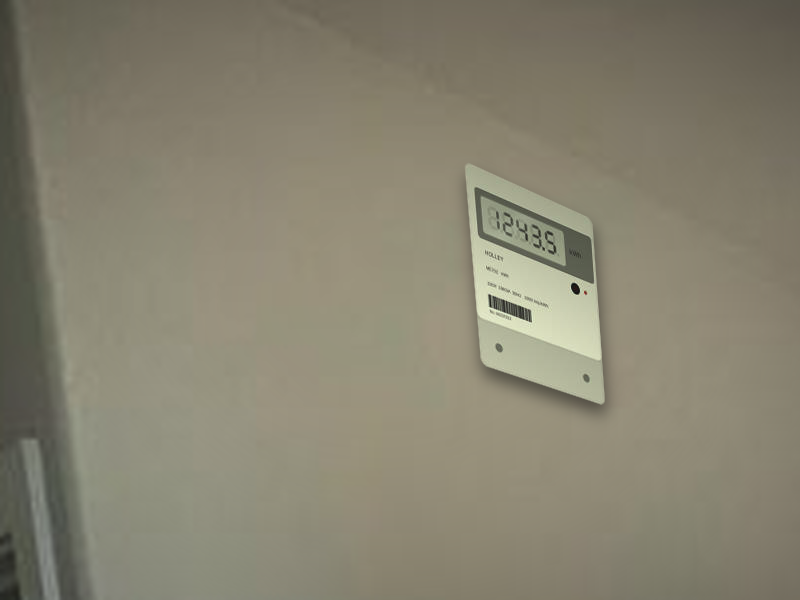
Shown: value=1243.5 unit=kWh
